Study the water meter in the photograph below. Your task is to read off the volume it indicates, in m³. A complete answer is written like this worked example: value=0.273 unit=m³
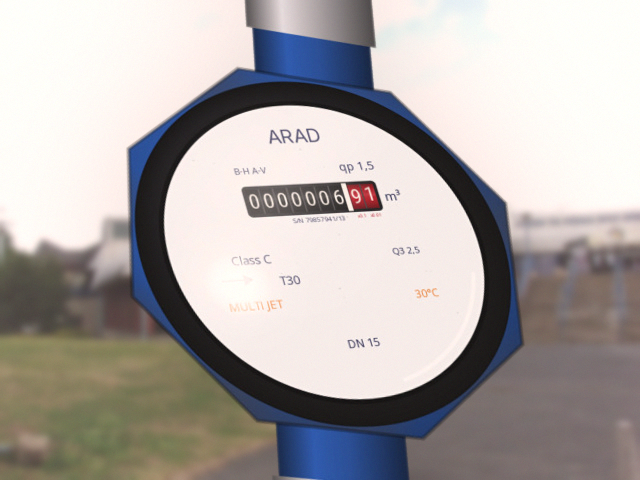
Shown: value=6.91 unit=m³
